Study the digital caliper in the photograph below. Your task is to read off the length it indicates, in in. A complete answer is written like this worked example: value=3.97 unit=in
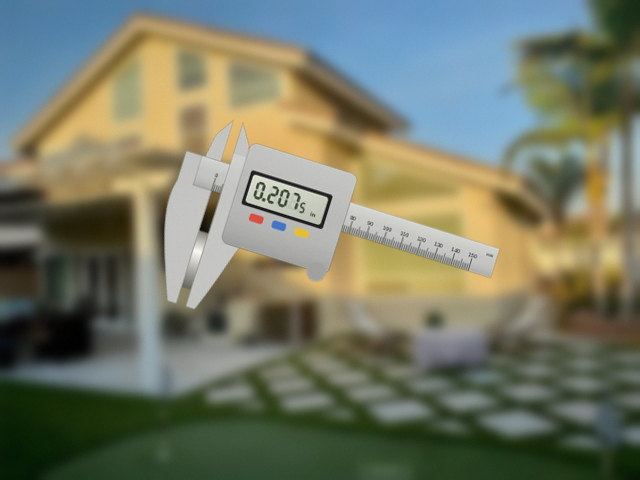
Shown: value=0.2075 unit=in
